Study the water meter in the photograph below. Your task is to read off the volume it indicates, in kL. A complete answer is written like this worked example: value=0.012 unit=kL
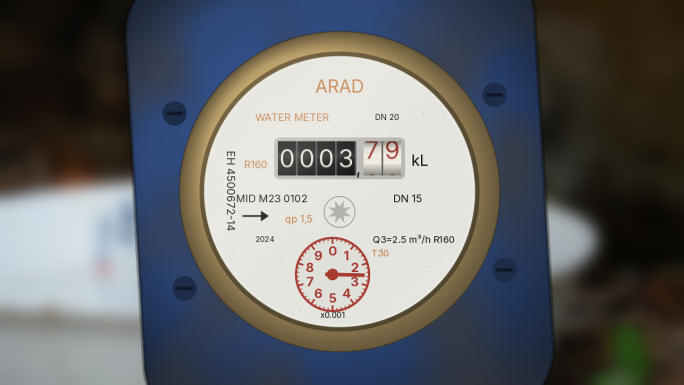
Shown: value=3.792 unit=kL
